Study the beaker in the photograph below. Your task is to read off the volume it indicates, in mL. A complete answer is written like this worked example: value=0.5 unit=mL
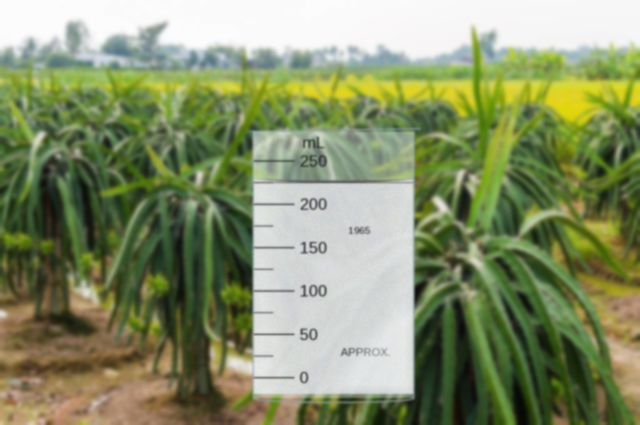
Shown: value=225 unit=mL
